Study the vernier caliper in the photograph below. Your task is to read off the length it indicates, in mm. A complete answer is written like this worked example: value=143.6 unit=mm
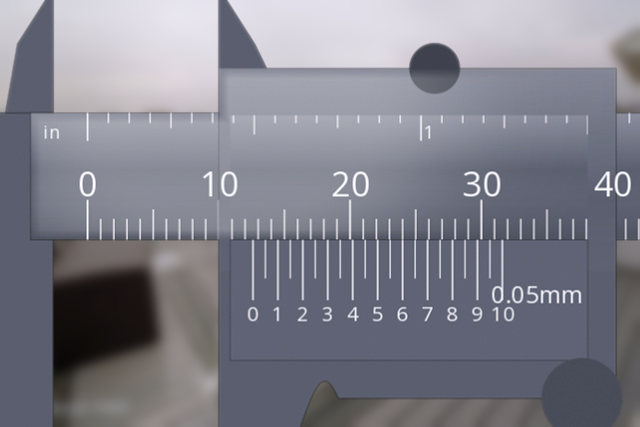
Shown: value=12.6 unit=mm
